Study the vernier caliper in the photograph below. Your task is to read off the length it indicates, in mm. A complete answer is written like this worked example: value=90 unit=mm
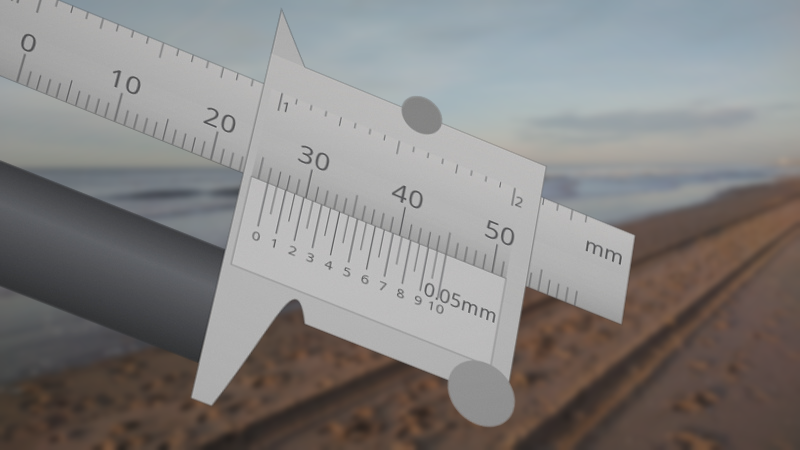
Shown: value=26.0 unit=mm
